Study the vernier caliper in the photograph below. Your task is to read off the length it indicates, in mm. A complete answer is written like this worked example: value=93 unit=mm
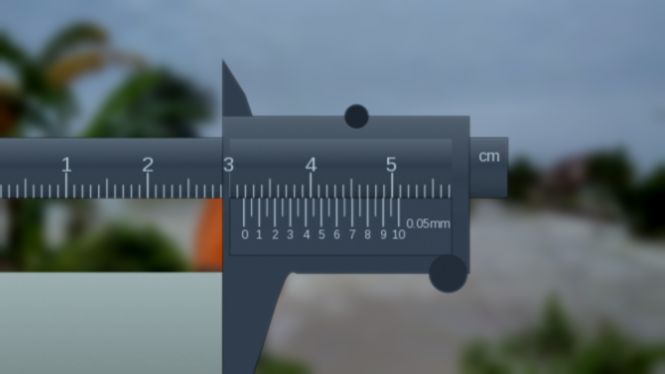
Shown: value=31.8 unit=mm
